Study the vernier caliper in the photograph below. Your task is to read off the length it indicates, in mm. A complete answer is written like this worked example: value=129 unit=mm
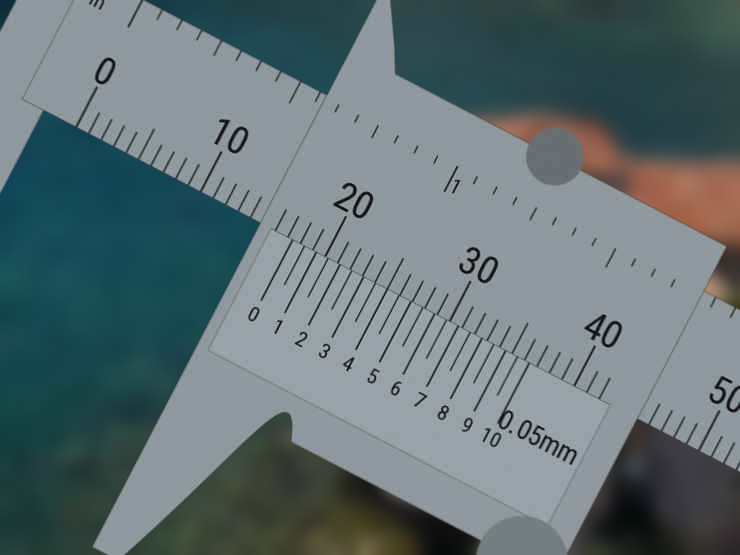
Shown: value=17.4 unit=mm
